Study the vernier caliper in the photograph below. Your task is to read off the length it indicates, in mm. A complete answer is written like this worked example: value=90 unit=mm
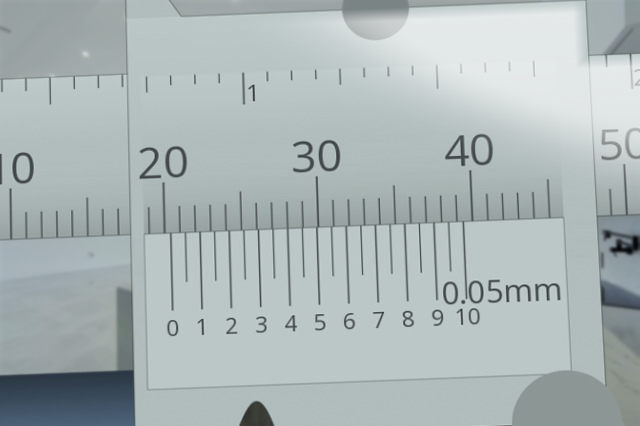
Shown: value=20.4 unit=mm
